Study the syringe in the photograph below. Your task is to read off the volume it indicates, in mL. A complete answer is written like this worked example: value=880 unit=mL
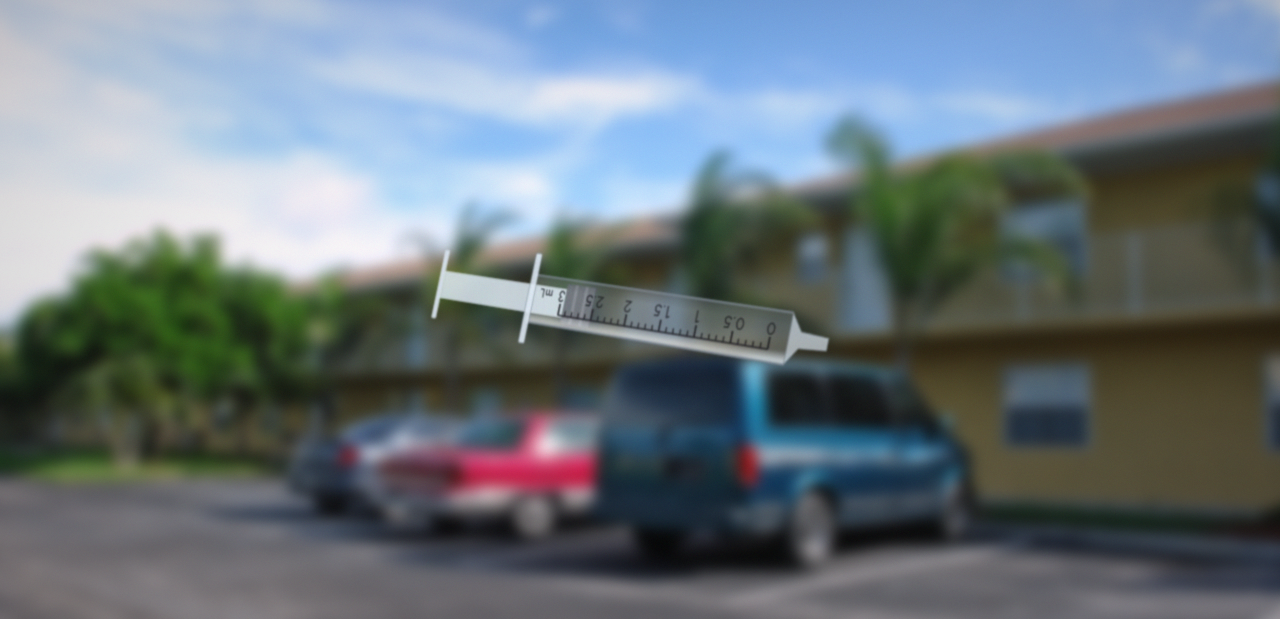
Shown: value=2.5 unit=mL
